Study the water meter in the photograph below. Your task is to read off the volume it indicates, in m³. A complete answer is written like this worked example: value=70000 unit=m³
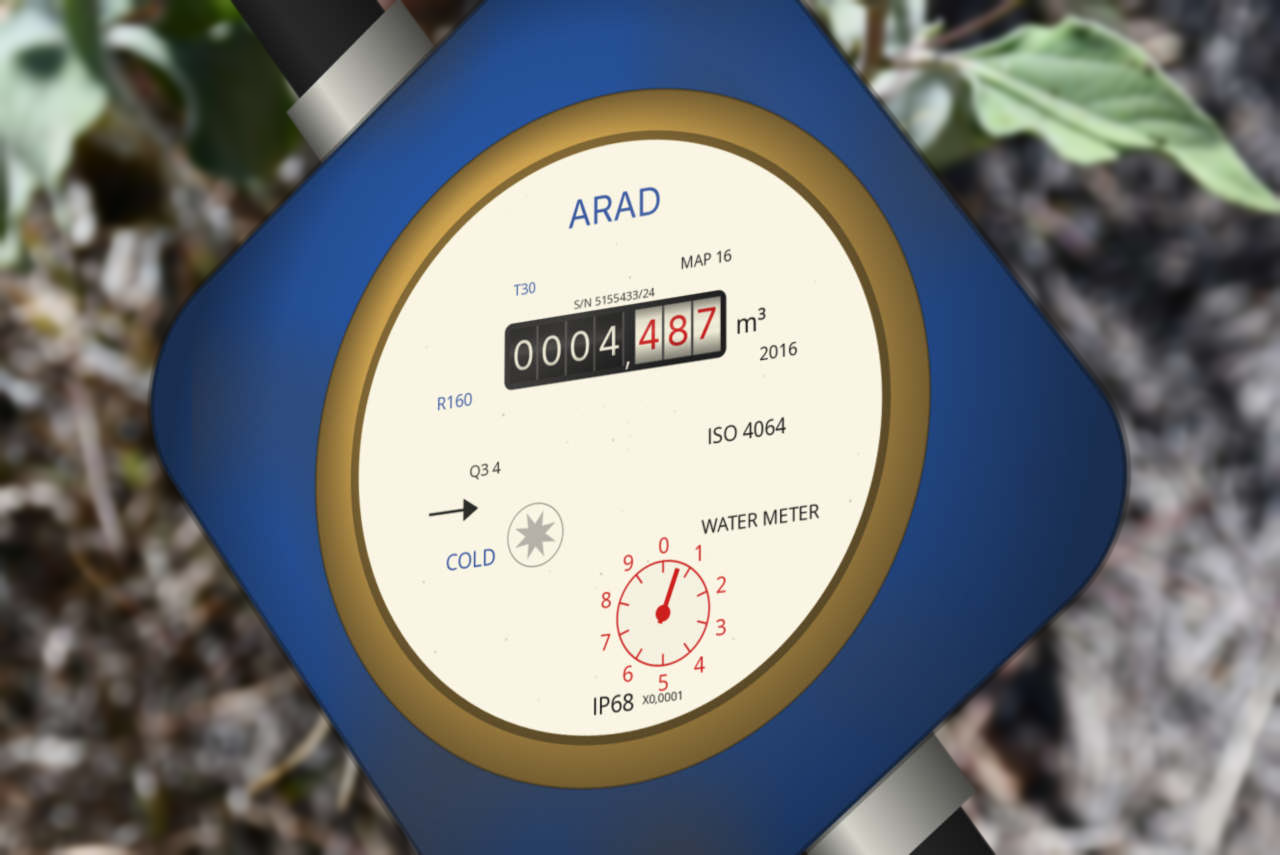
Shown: value=4.4870 unit=m³
